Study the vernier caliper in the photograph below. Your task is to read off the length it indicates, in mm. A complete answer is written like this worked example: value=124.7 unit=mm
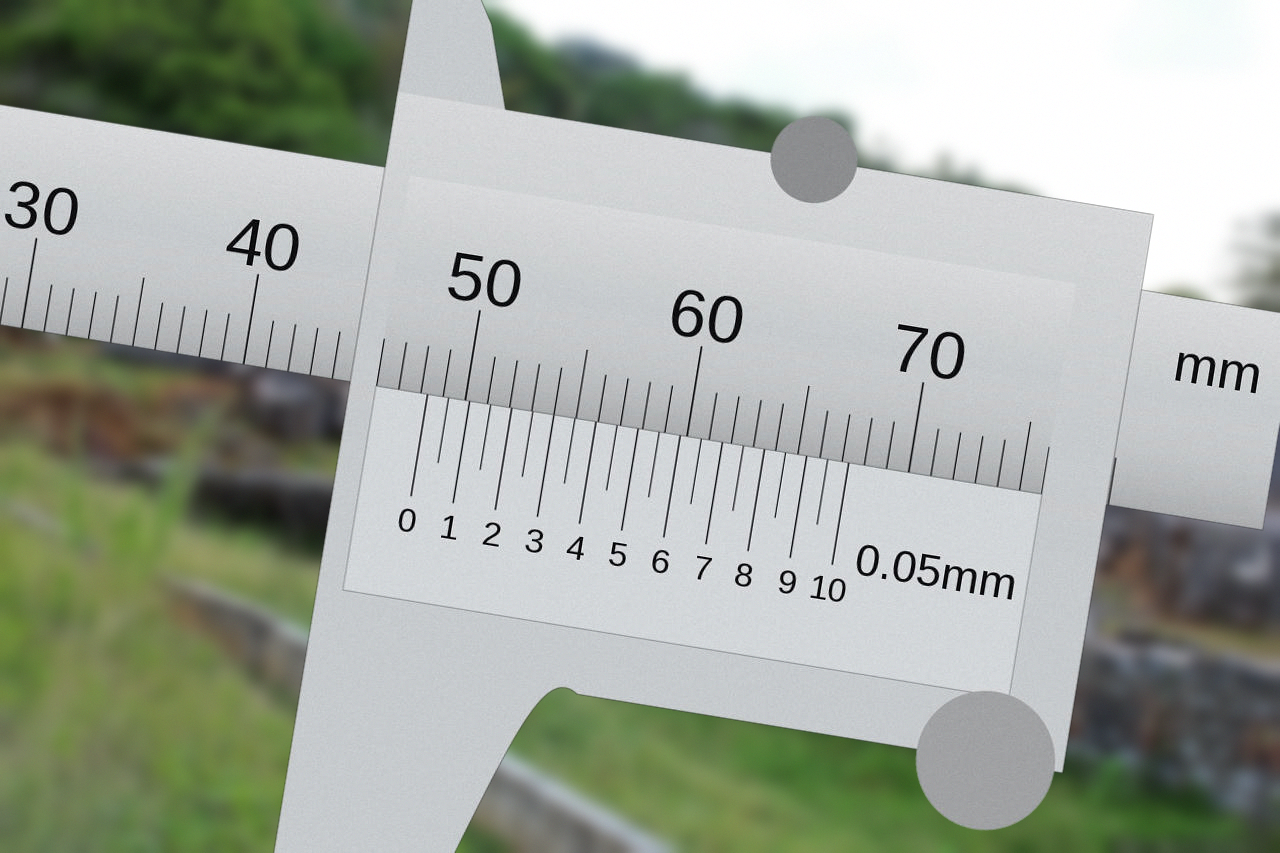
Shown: value=48.30 unit=mm
